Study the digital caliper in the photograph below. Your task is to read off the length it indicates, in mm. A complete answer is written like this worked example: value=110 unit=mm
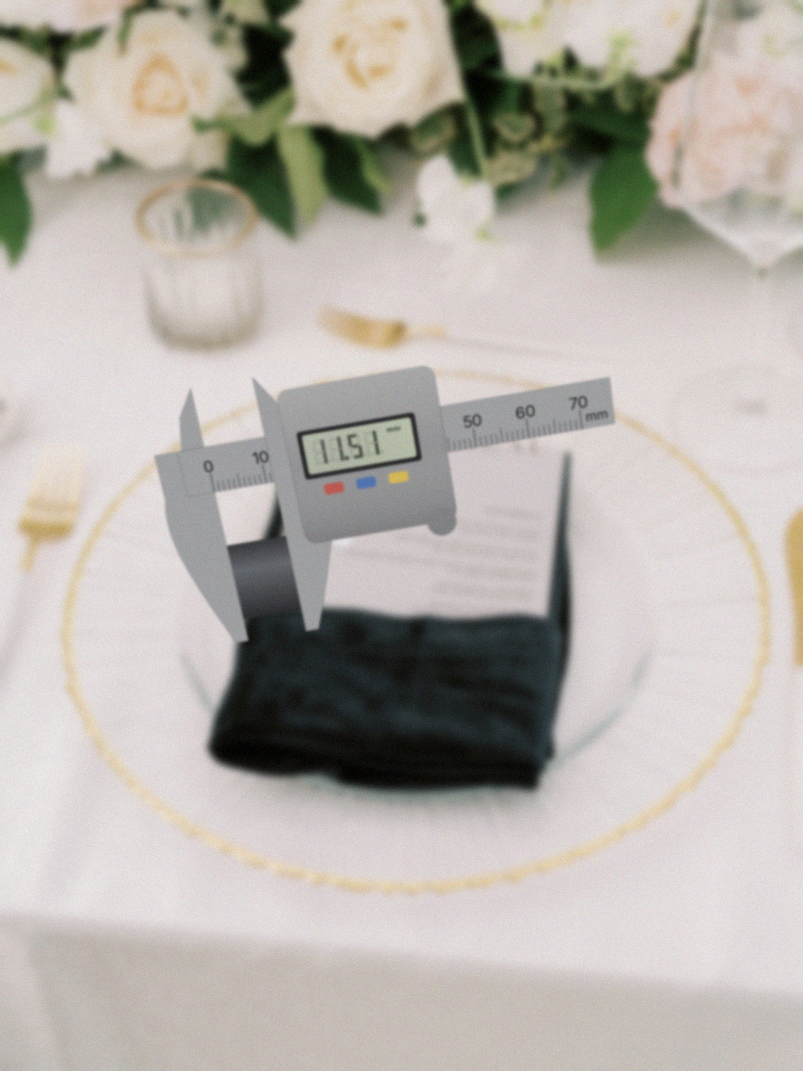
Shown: value=11.51 unit=mm
